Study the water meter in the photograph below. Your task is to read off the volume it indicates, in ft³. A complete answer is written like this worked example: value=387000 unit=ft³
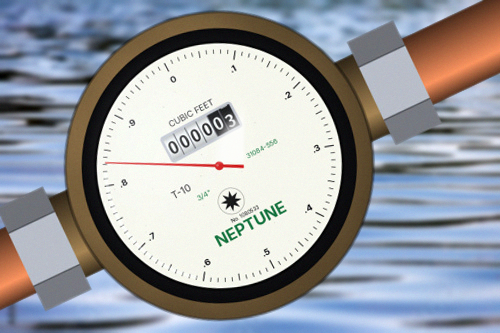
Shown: value=2.83 unit=ft³
